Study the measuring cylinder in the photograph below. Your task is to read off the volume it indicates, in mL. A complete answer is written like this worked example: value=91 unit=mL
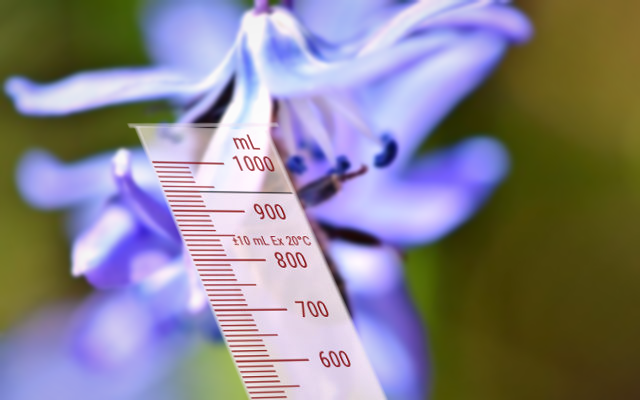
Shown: value=940 unit=mL
